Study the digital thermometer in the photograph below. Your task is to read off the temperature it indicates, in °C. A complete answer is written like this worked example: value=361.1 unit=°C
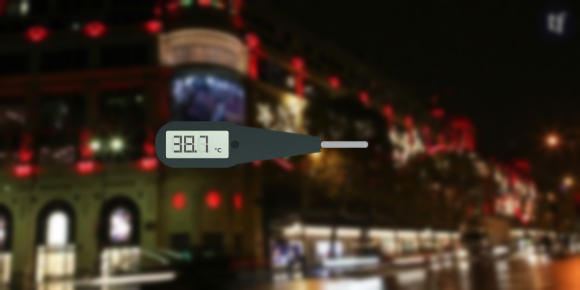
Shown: value=38.7 unit=°C
